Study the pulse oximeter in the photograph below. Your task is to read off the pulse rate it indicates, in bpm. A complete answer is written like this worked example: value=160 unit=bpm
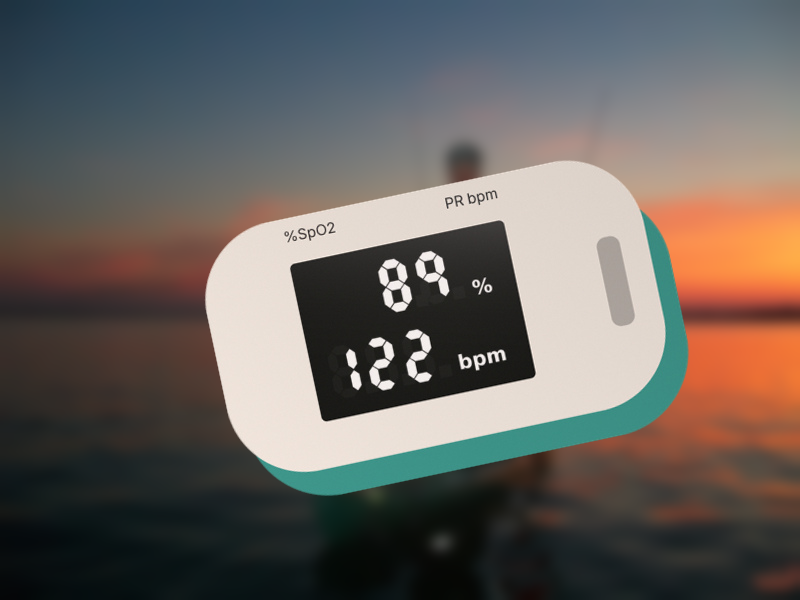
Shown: value=122 unit=bpm
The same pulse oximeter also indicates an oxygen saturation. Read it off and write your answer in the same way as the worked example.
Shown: value=89 unit=%
